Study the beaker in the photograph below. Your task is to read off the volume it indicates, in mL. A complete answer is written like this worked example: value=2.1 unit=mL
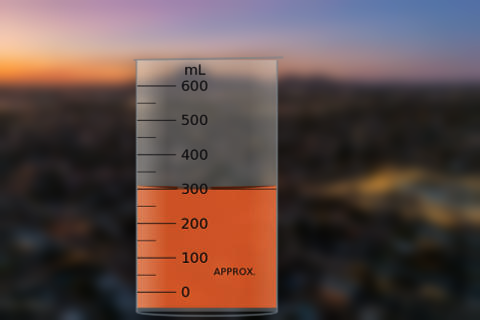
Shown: value=300 unit=mL
